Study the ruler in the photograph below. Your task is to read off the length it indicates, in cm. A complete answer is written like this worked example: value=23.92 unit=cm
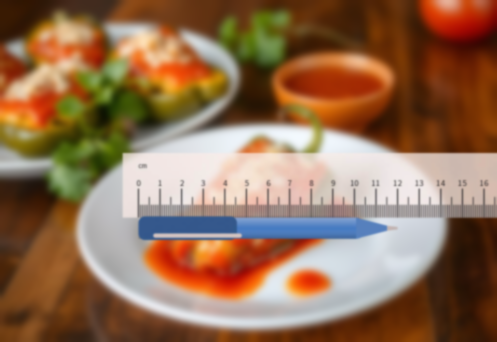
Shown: value=12 unit=cm
